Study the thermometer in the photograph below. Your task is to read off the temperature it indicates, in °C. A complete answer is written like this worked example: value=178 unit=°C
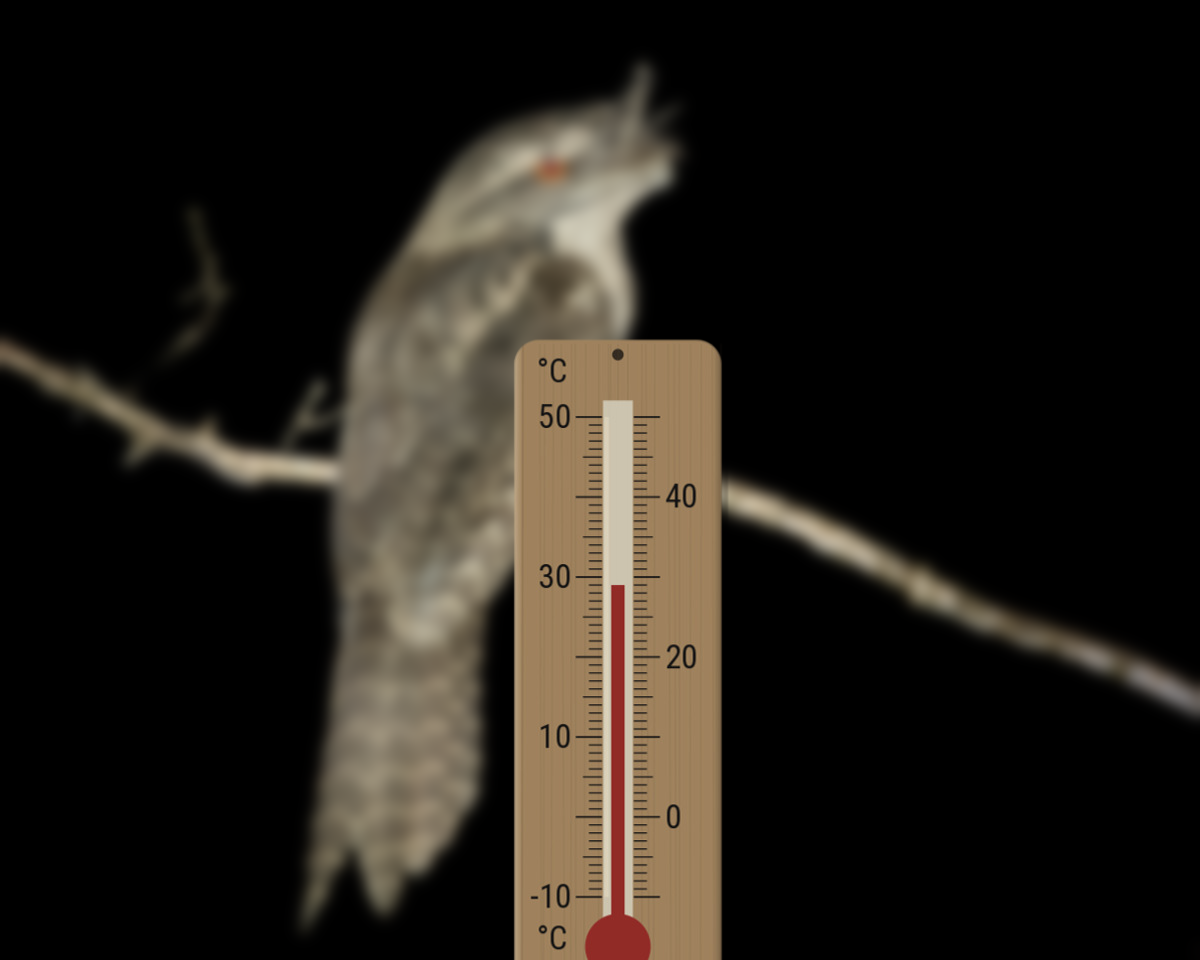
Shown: value=29 unit=°C
